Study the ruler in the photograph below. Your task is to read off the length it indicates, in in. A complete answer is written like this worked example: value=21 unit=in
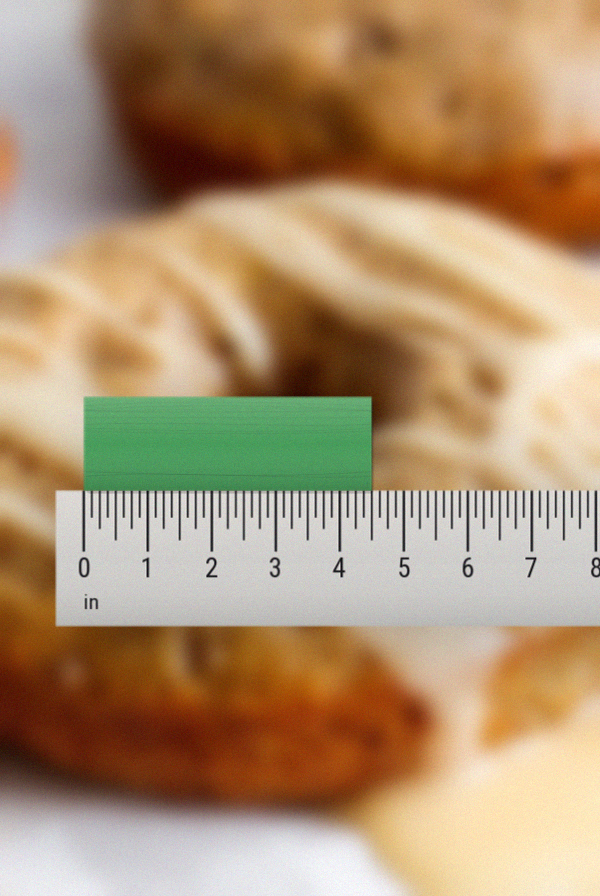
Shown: value=4.5 unit=in
